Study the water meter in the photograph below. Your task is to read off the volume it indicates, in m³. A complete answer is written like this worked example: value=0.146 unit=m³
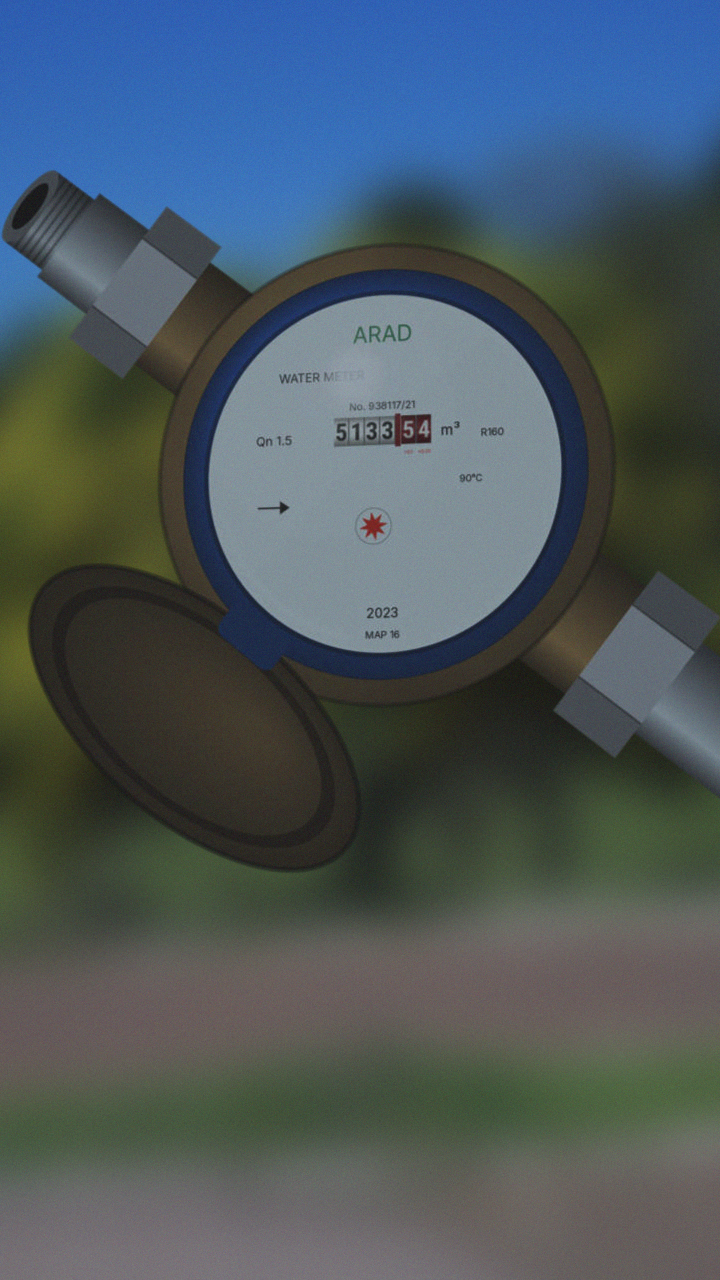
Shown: value=5133.54 unit=m³
